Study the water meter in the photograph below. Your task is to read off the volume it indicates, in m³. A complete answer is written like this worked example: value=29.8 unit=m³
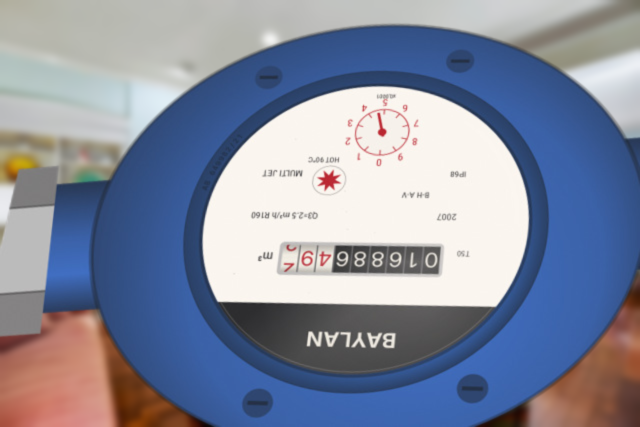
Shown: value=16886.4924 unit=m³
